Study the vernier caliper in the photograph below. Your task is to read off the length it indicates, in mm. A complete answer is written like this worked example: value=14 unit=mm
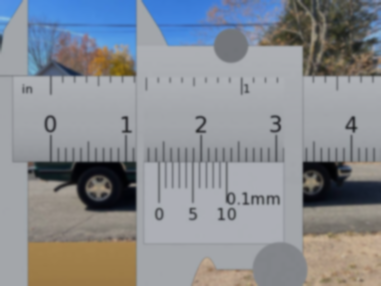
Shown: value=14.4 unit=mm
